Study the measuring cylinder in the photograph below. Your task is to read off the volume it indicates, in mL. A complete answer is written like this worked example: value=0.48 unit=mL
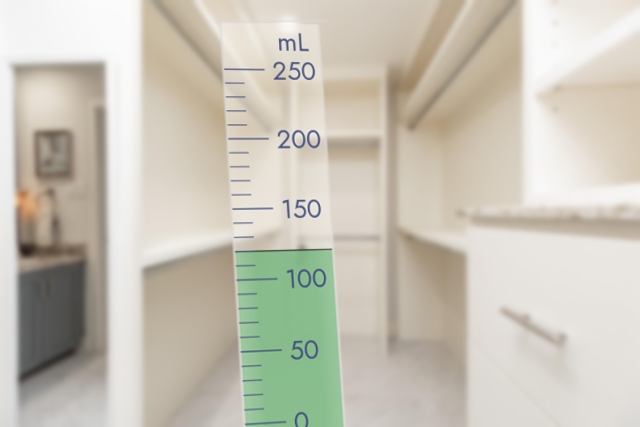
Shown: value=120 unit=mL
